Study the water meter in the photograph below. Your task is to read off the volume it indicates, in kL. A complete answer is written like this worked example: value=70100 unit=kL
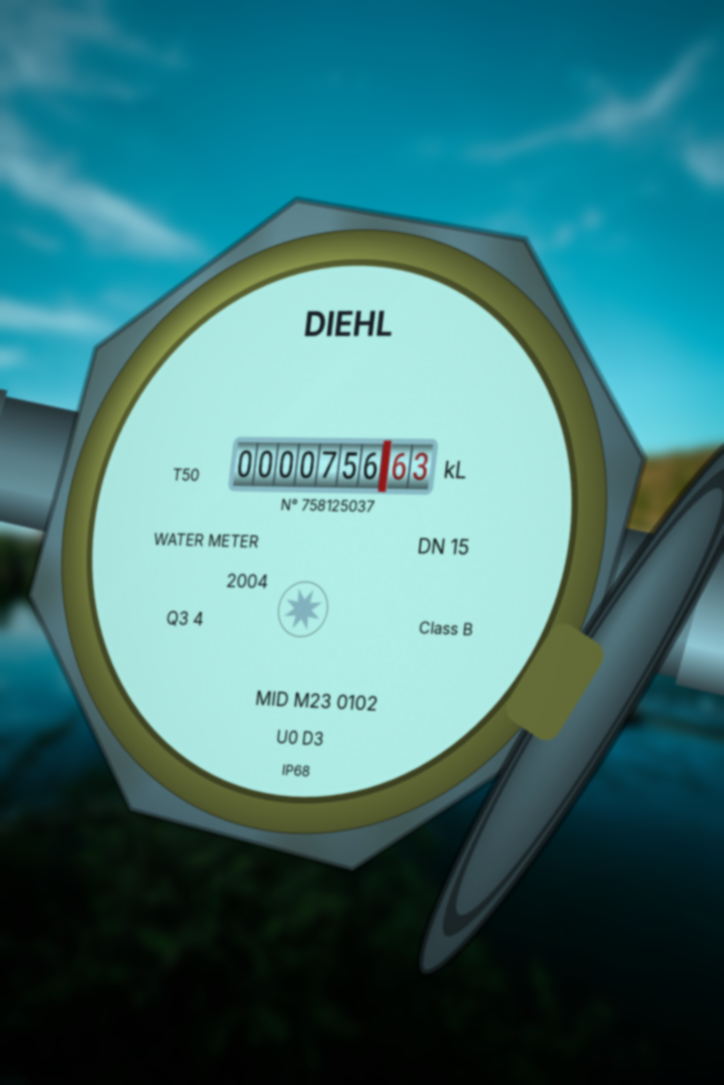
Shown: value=756.63 unit=kL
